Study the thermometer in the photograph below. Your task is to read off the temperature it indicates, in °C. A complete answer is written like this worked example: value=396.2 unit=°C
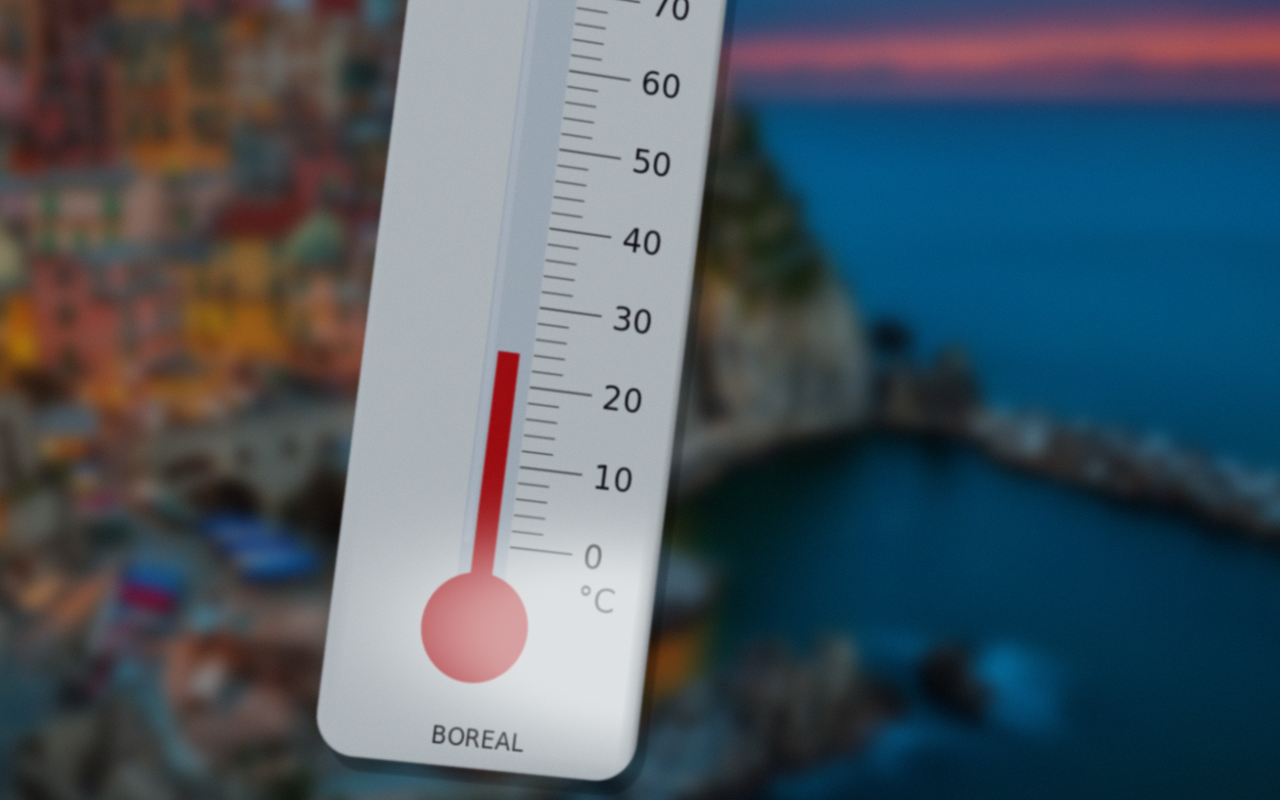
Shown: value=24 unit=°C
